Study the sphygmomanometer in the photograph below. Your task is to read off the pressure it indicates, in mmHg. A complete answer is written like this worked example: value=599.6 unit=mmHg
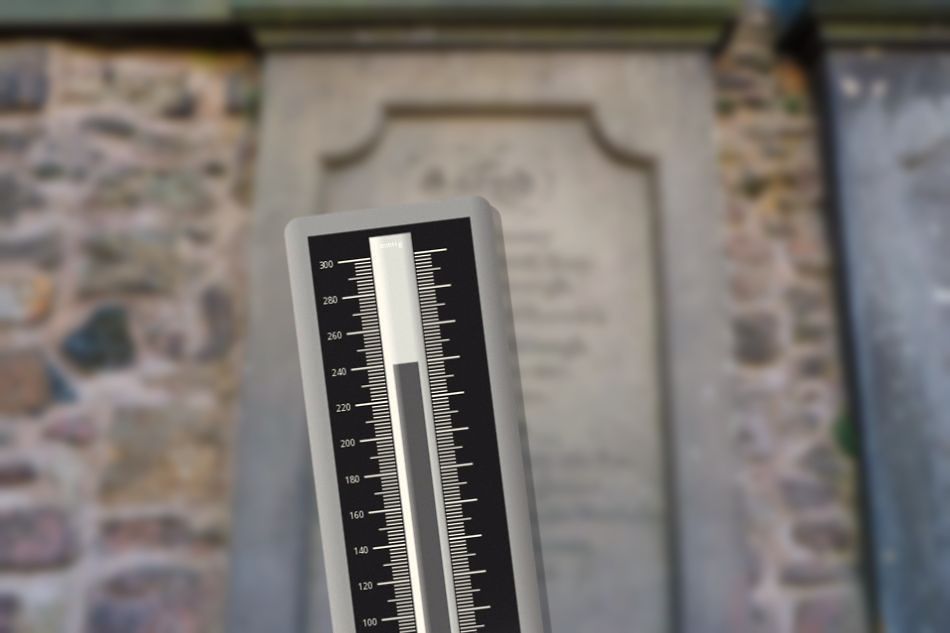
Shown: value=240 unit=mmHg
